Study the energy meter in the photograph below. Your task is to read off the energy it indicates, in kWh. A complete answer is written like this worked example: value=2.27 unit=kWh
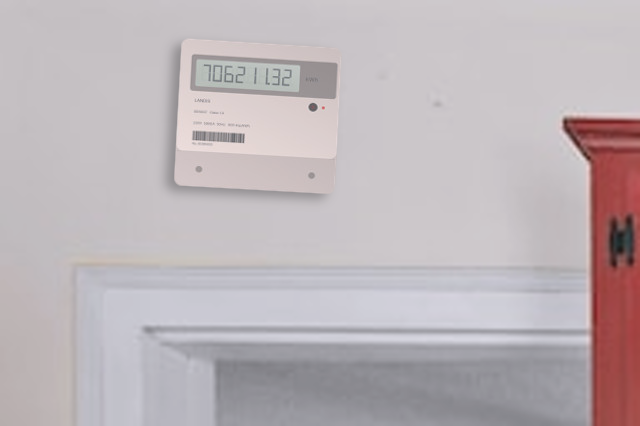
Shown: value=706211.32 unit=kWh
